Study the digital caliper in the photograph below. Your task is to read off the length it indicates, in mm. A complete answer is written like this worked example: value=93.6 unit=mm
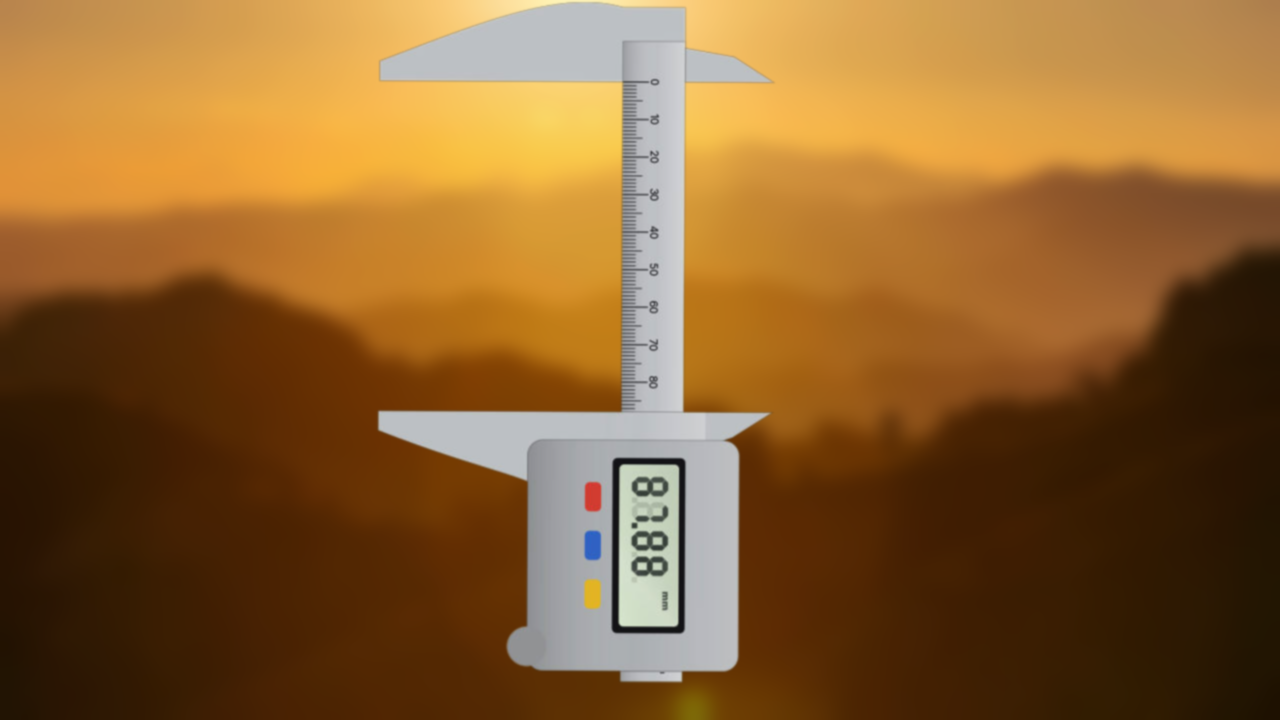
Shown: value=87.88 unit=mm
